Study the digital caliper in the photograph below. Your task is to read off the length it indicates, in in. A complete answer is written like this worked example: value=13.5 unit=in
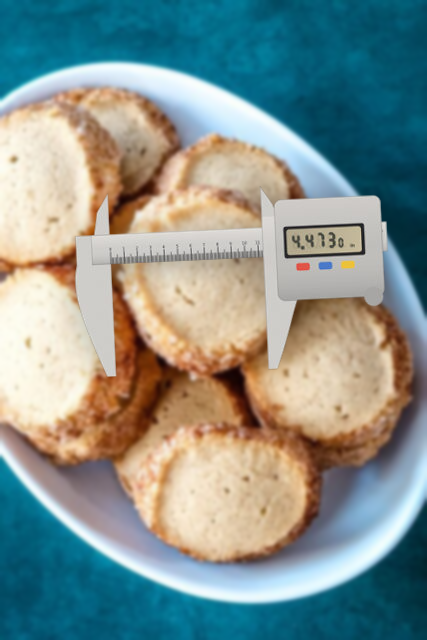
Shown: value=4.4730 unit=in
